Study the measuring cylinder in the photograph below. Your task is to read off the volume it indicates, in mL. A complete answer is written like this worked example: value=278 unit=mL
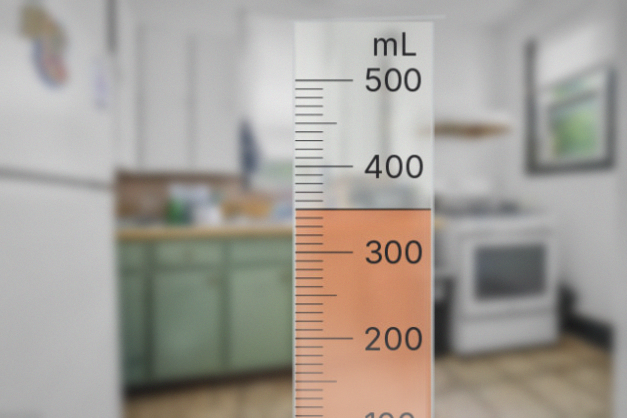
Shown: value=350 unit=mL
